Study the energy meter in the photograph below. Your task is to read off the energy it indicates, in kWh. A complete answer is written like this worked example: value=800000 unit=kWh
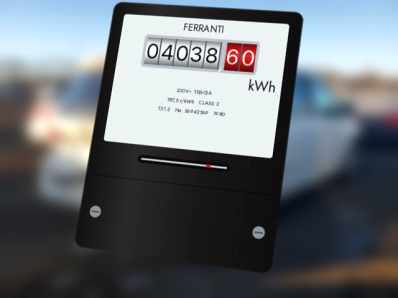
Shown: value=4038.60 unit=kWh
